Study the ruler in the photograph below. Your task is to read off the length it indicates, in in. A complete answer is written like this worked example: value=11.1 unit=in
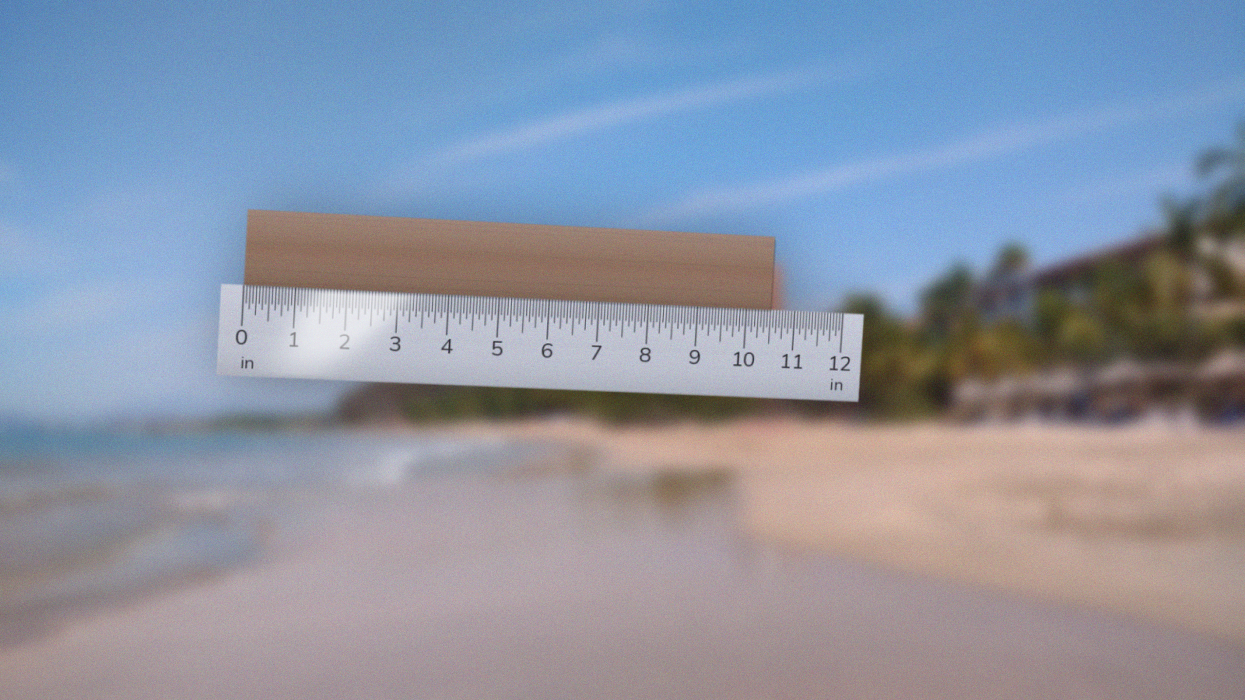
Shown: value=10.5 unit=in
